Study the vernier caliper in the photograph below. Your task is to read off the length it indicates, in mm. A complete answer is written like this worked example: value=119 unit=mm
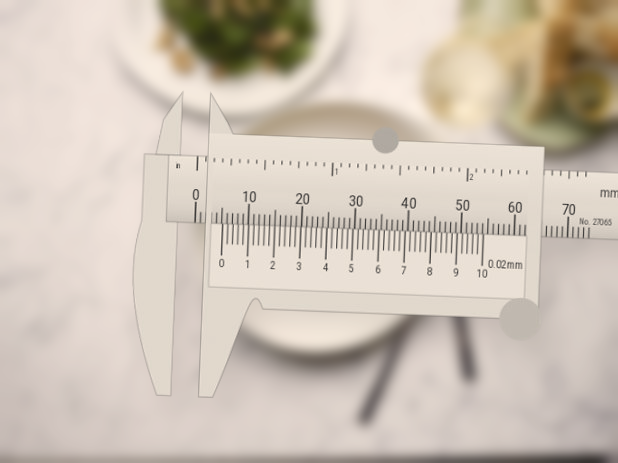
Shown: value=5.2 unit=mm
